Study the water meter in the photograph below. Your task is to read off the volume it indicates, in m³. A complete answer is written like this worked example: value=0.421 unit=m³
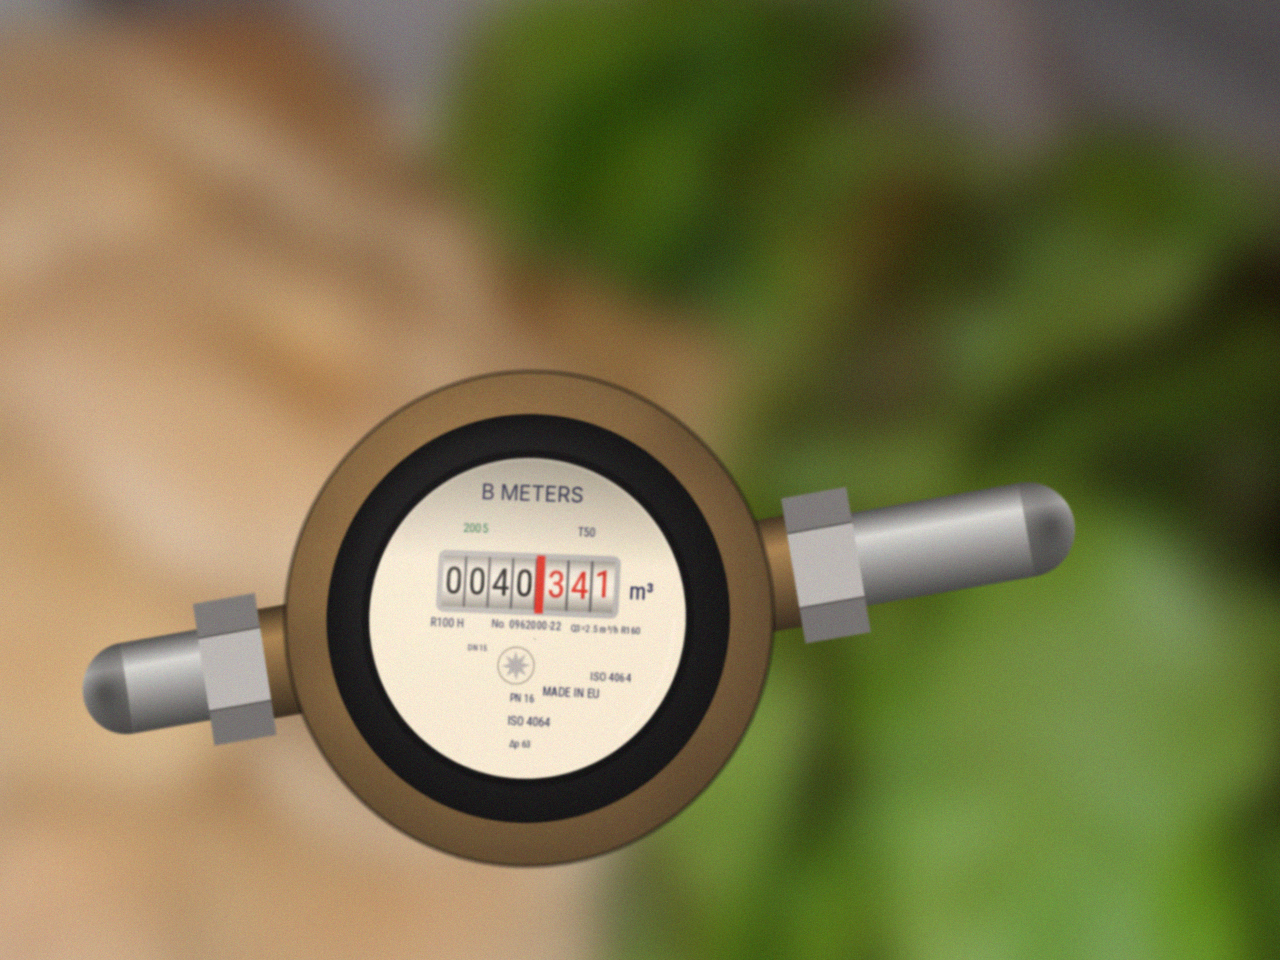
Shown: value=40.341 unit=m³
